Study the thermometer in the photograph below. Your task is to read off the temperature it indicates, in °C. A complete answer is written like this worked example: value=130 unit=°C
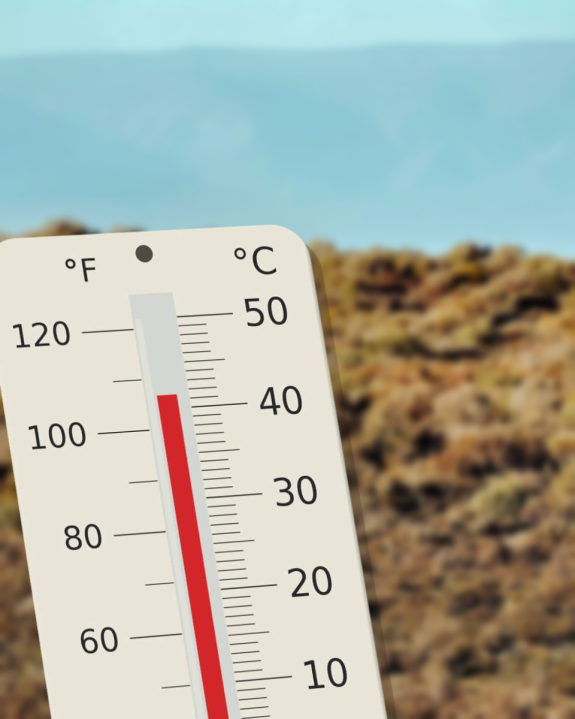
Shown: value=41.5 unit=°C
